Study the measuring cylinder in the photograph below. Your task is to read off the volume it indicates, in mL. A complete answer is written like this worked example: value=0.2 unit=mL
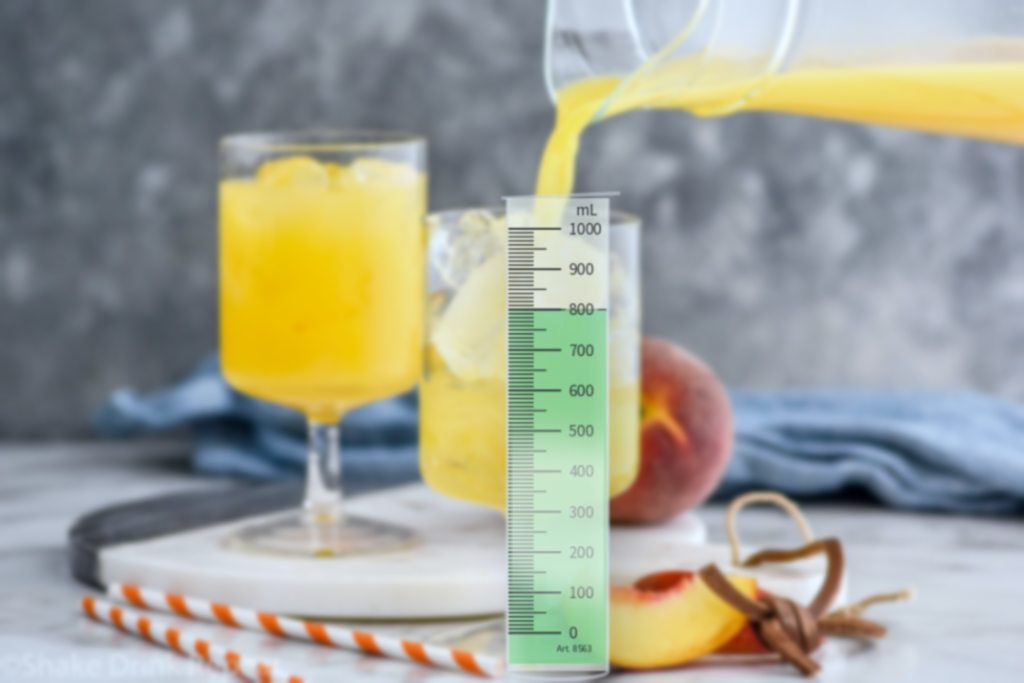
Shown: value=800 unit=mL
